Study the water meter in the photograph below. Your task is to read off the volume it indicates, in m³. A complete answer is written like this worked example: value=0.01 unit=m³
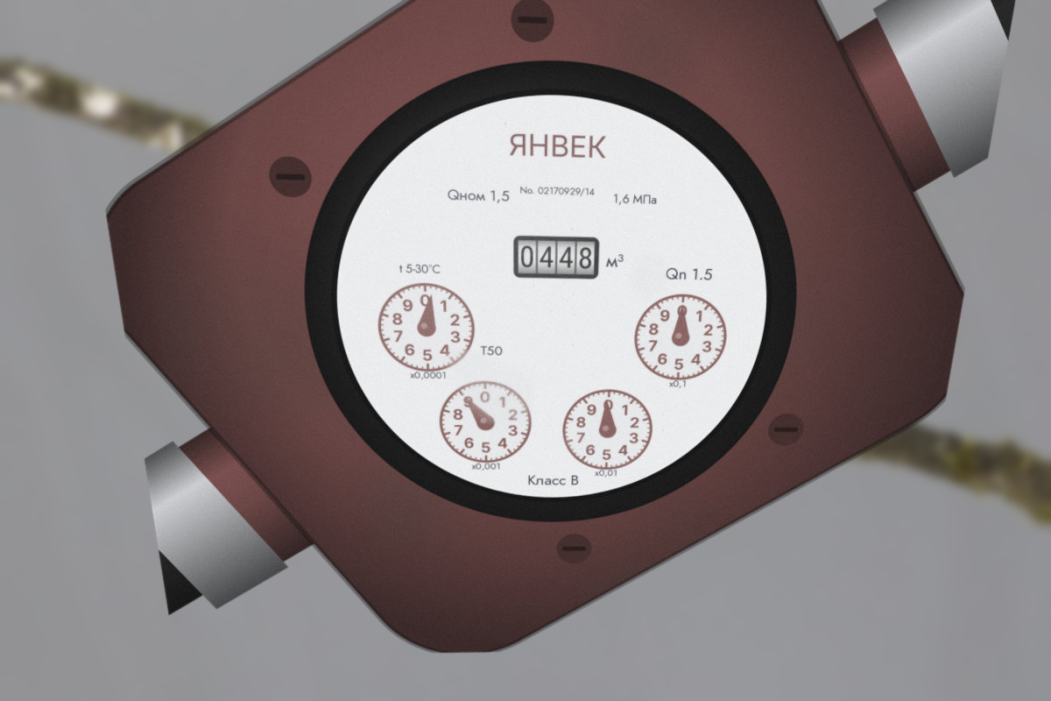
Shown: value=447.9990 unit=m³
